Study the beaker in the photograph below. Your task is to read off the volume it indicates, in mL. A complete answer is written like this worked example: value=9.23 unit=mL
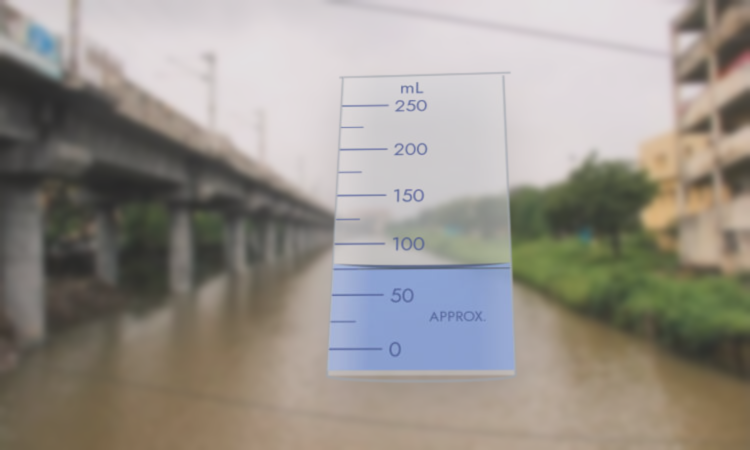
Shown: value=75 unit=mL
